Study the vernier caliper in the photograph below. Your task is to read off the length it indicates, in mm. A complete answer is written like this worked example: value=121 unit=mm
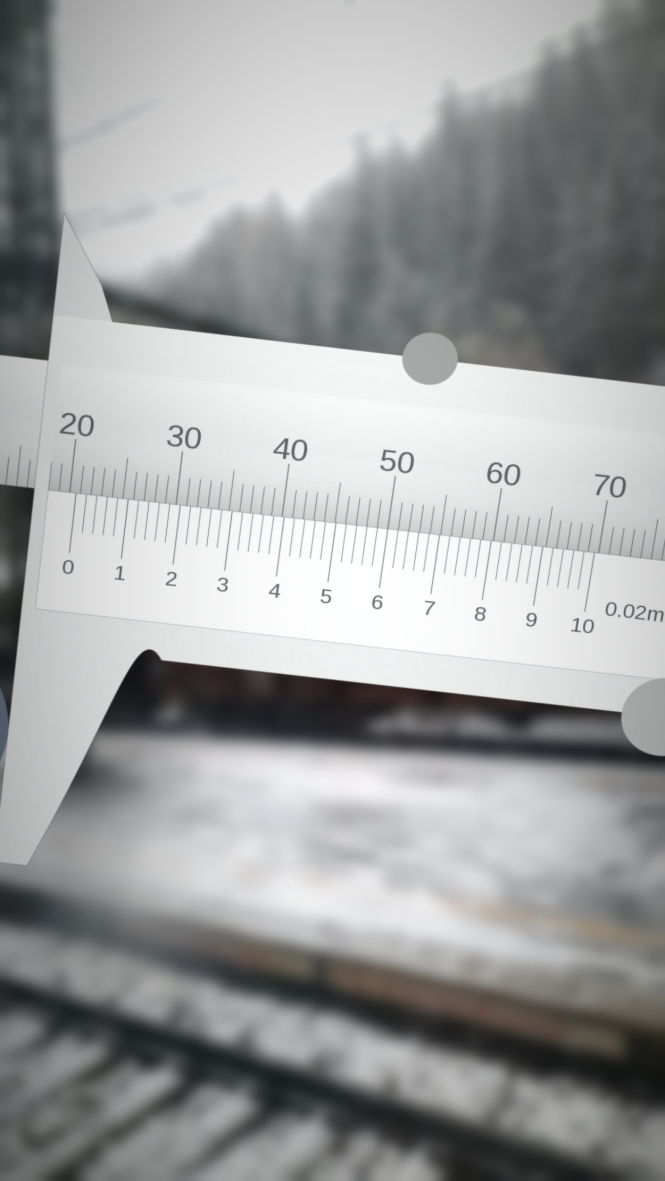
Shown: value=20.6 unit=mm
